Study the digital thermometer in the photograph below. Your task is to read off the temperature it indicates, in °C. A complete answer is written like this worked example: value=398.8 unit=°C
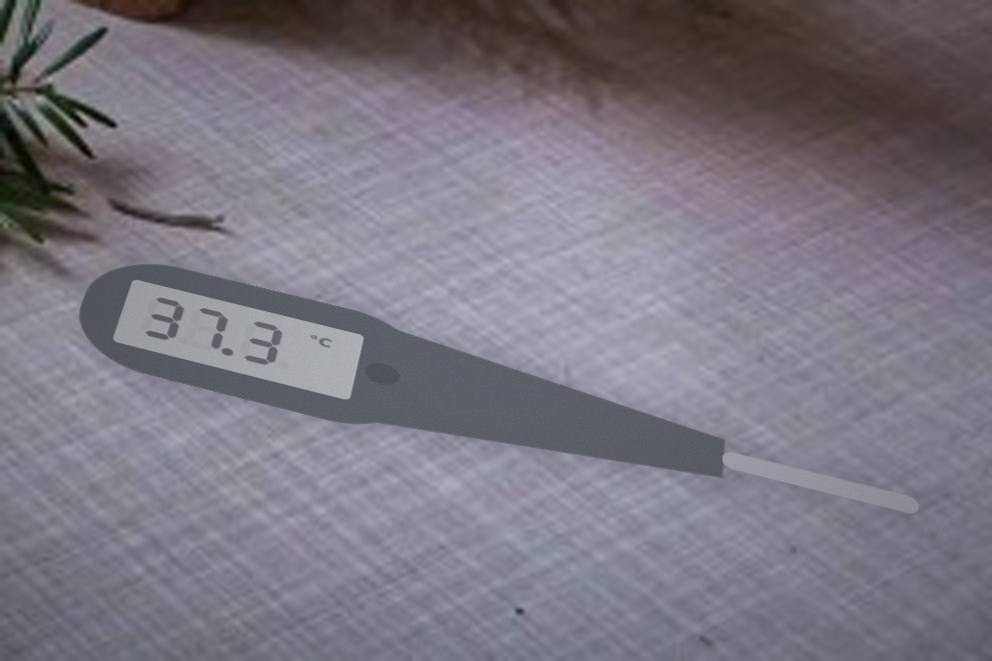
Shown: value=37.3 unit=°C
